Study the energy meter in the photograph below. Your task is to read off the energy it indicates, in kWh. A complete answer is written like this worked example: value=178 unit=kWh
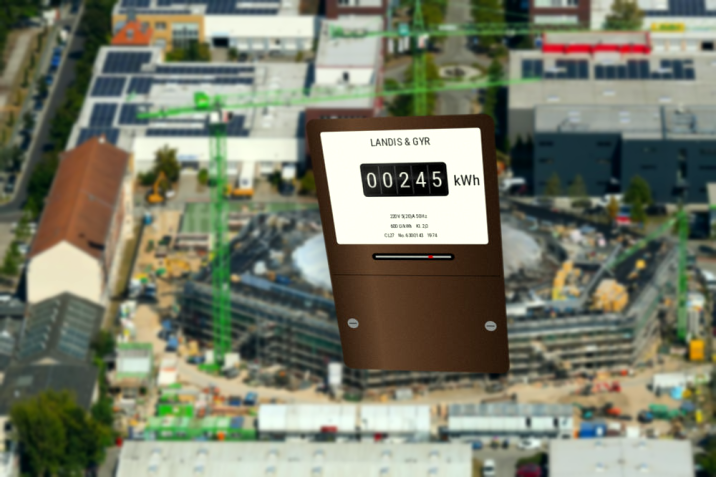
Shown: value=245 unit=kWh
